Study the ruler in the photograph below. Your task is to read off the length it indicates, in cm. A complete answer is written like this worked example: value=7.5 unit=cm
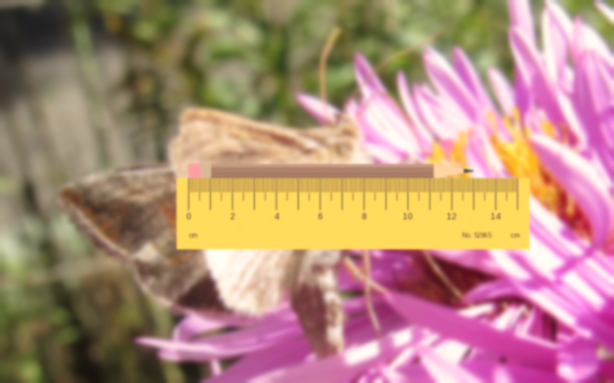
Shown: value=13 unit=cm
